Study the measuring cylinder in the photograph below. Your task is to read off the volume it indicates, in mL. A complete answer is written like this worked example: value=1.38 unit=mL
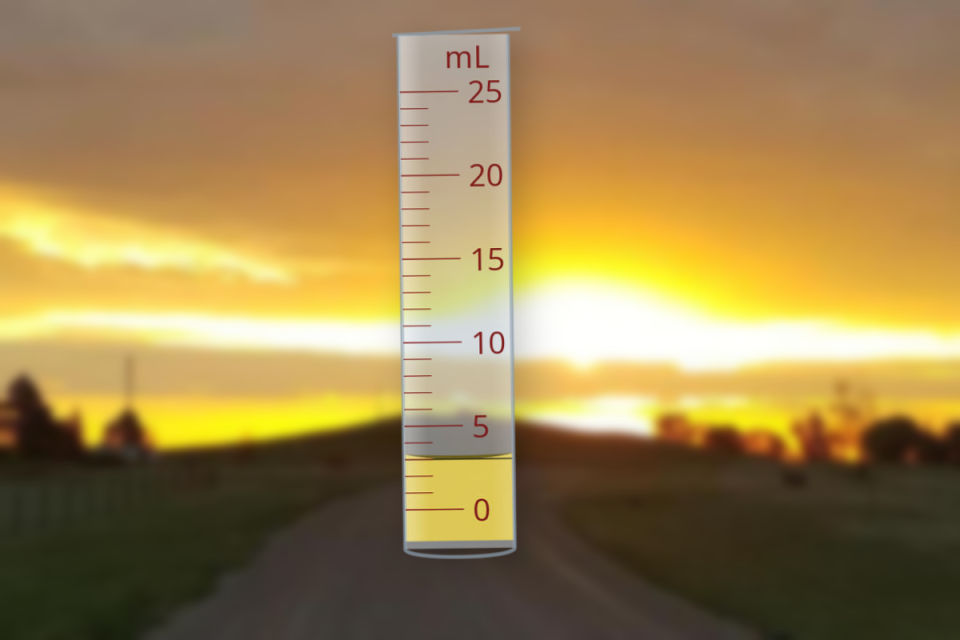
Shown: value=3 unit=mL
